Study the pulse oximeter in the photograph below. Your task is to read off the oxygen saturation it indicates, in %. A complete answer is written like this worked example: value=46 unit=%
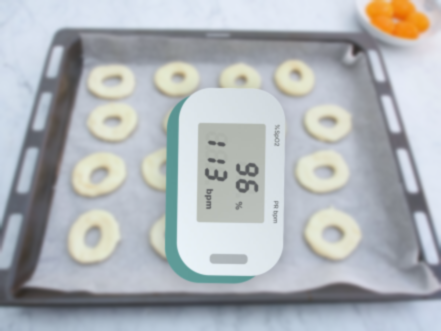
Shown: value=96 unit=%
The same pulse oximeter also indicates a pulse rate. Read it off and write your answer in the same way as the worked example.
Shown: value=113 unit=bpm
